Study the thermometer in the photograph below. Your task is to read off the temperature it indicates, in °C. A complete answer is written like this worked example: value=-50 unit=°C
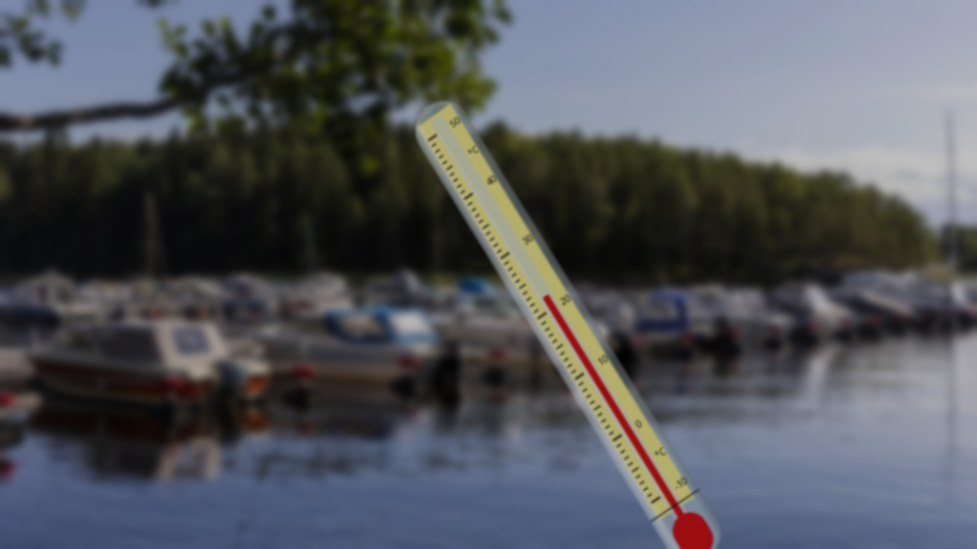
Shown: value=22 unit=°C
